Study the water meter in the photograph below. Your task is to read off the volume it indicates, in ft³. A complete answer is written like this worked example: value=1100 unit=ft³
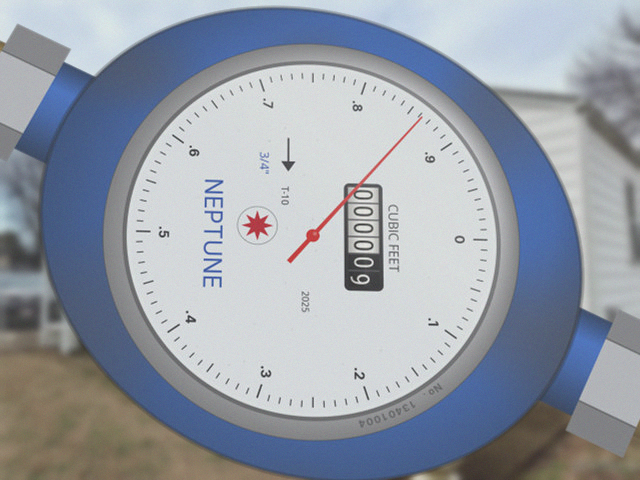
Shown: value=8.86 unit=ft³
